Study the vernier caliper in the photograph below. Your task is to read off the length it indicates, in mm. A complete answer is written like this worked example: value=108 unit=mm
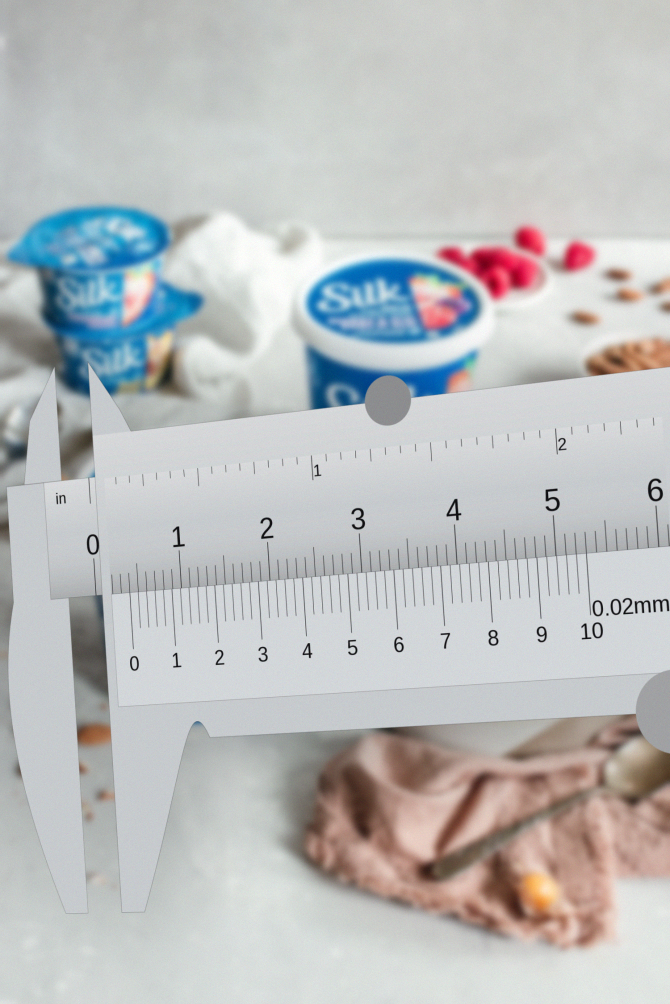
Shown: value=4.0 unit=mm
